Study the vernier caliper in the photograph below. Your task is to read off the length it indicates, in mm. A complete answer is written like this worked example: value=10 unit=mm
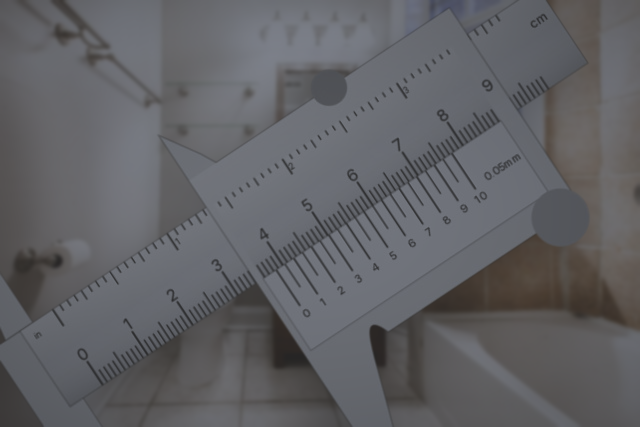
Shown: value=38.5 unit=mm
